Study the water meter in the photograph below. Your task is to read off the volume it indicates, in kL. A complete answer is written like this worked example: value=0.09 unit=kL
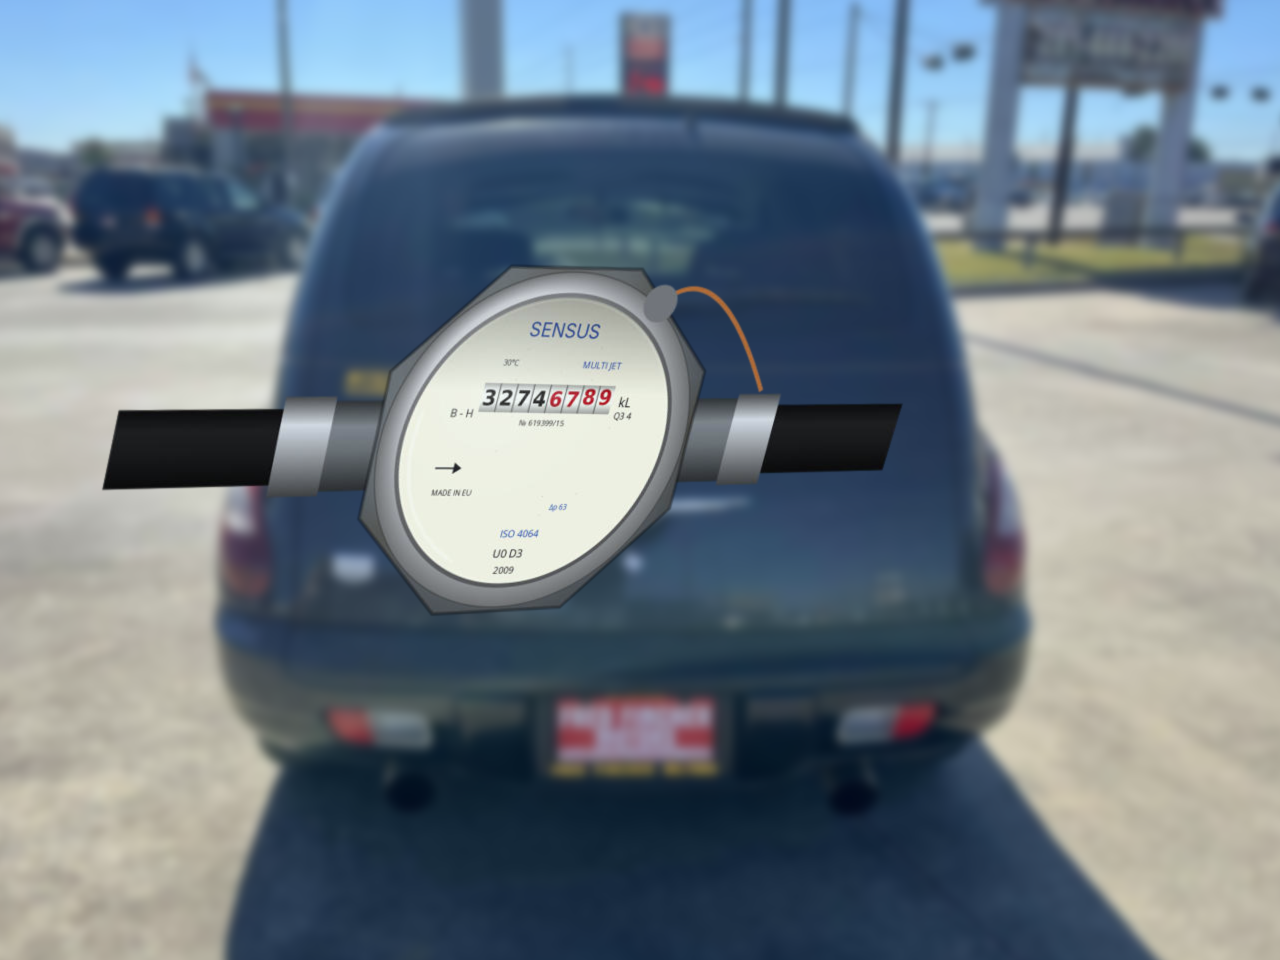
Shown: value=3274.6789 unit=kL
